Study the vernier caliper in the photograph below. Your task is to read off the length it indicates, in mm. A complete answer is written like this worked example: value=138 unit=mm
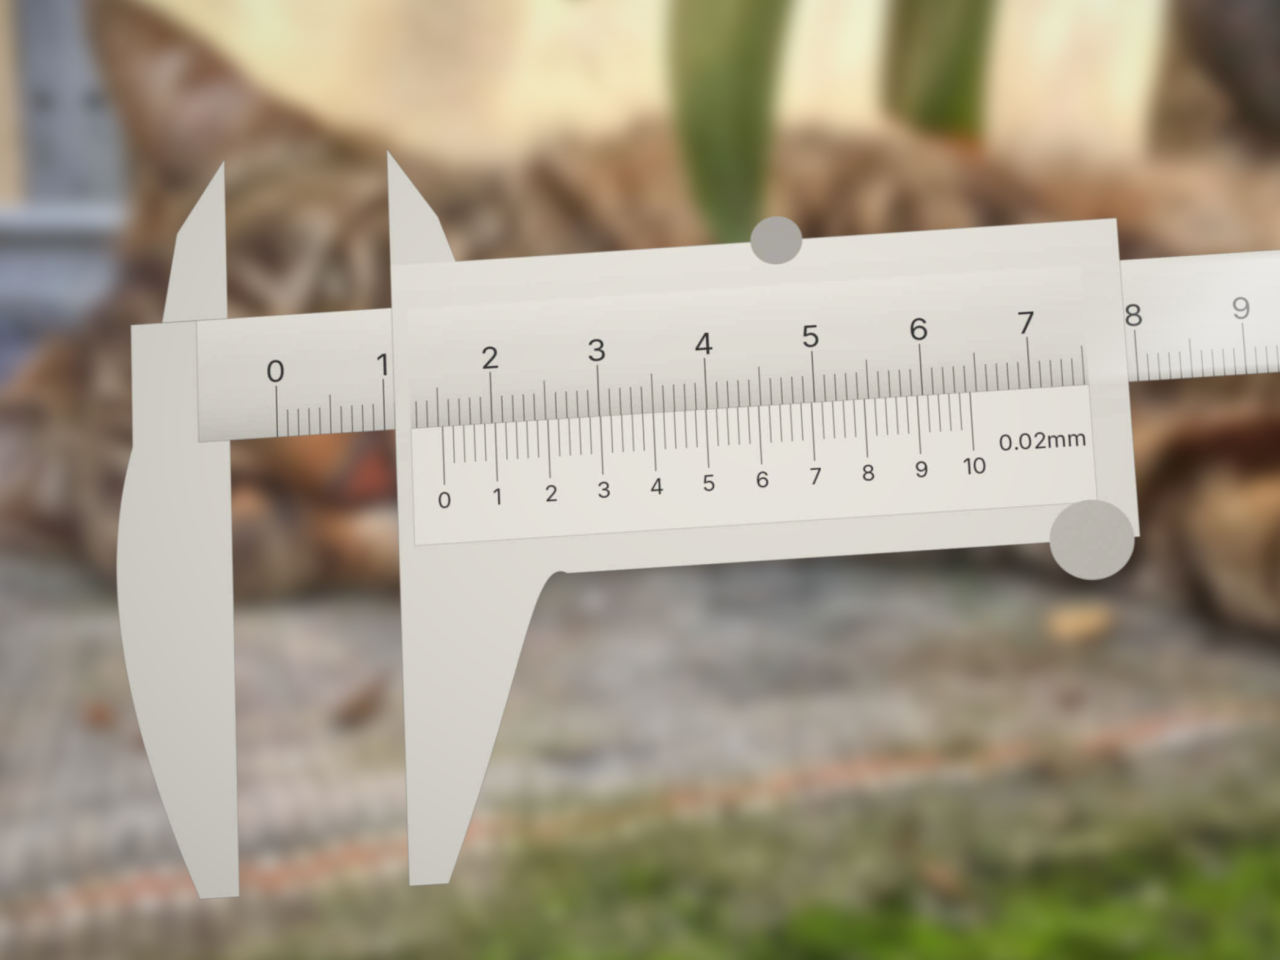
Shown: value=15.4 unit=mm
